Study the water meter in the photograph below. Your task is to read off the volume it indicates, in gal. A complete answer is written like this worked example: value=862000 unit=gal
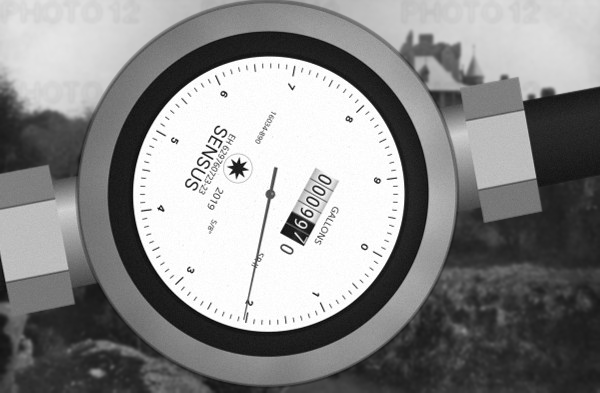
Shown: value=9972.0 unit=gal
